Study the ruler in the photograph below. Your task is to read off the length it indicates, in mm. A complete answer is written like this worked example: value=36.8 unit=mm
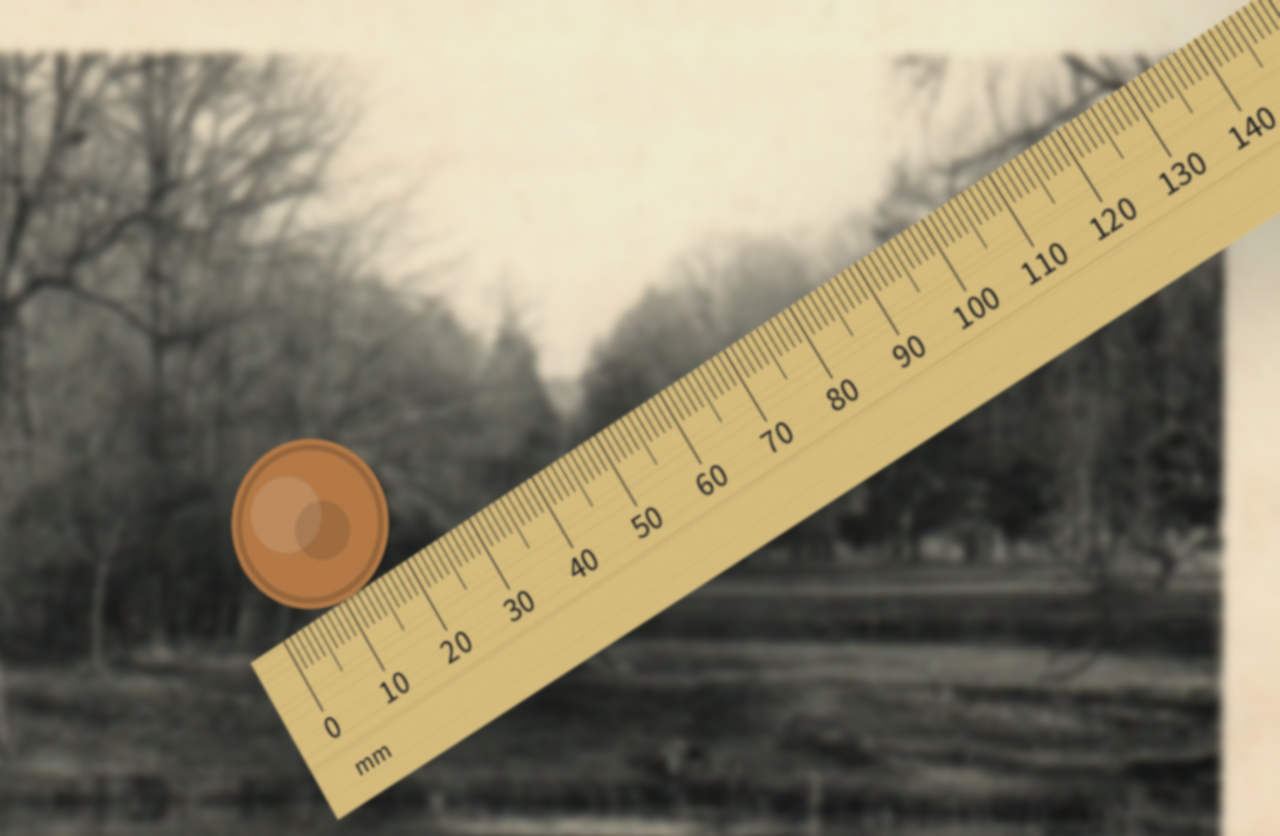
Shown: value=22 unit=mm
